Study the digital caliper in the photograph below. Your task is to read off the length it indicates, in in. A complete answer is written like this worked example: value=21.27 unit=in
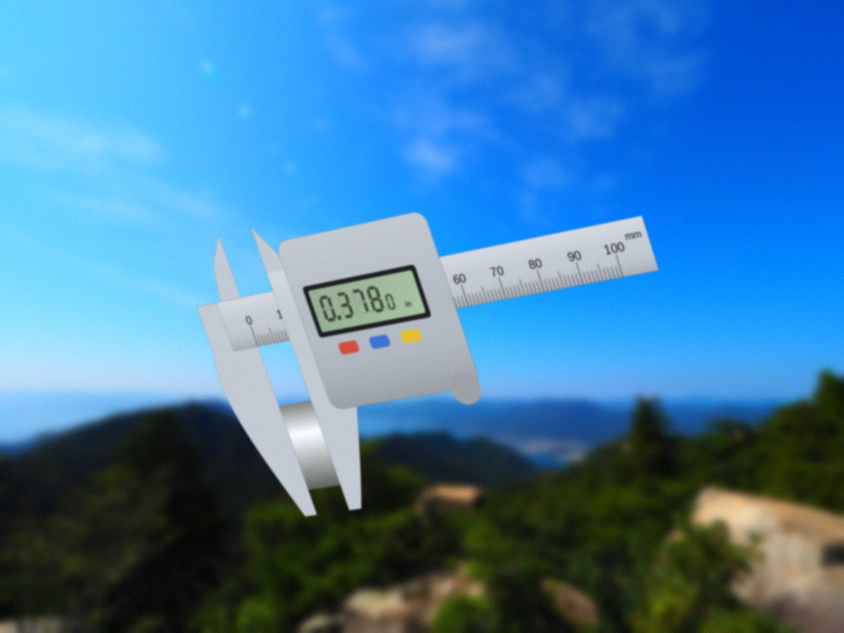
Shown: value=0.3780 unit=in
